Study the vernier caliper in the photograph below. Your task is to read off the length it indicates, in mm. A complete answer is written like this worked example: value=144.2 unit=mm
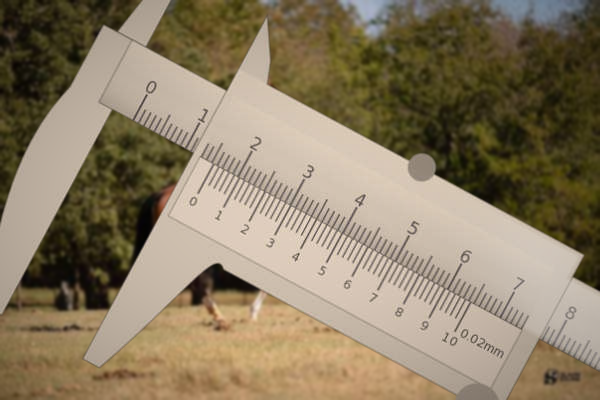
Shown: value=15.4 unit=mm
